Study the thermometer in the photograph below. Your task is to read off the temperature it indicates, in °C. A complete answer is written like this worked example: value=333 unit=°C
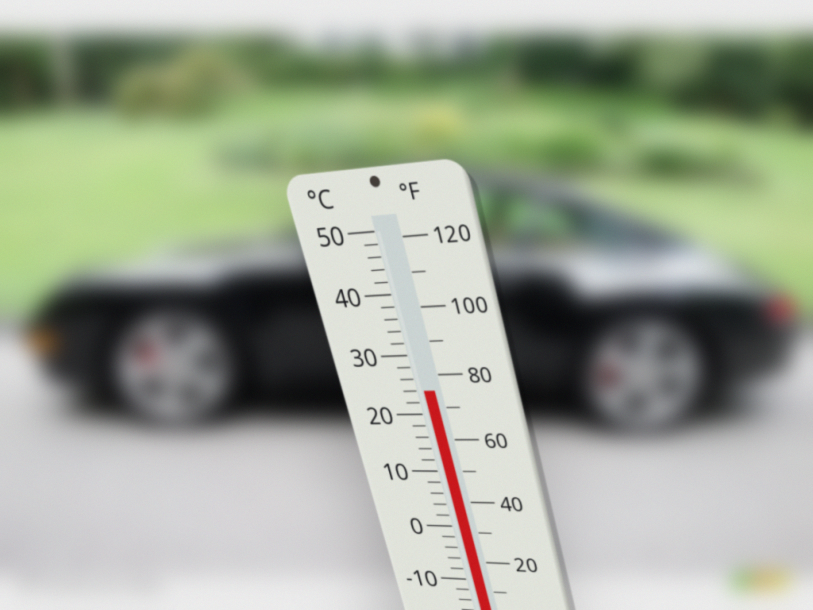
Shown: value=24 unit=°C
